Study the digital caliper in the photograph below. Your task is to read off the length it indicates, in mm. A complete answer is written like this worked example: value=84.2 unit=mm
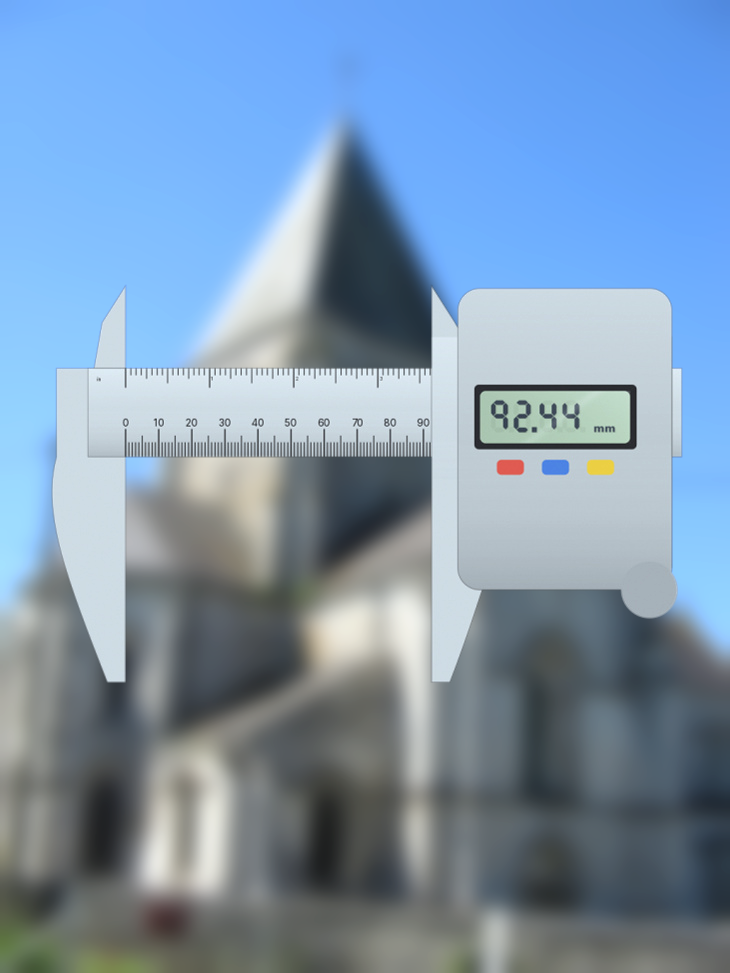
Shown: value=92.44 unit=mm
